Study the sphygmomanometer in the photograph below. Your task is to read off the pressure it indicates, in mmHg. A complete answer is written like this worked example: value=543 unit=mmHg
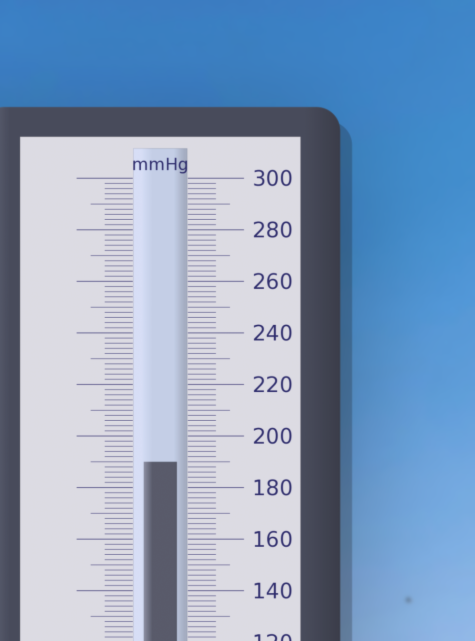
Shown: value=190 unit=mmHg
